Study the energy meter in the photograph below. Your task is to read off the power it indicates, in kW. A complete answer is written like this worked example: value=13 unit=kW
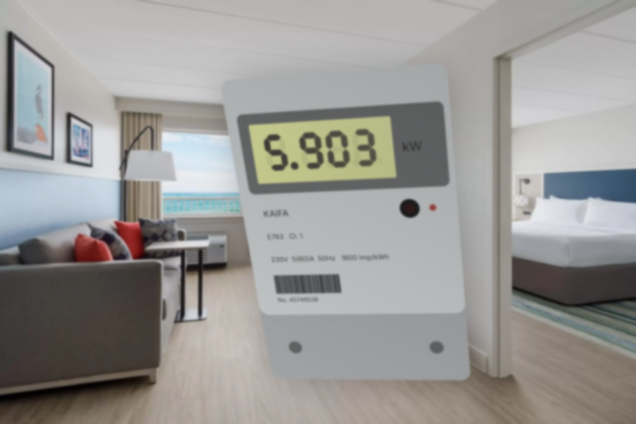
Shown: value=5.903 unit=kW
